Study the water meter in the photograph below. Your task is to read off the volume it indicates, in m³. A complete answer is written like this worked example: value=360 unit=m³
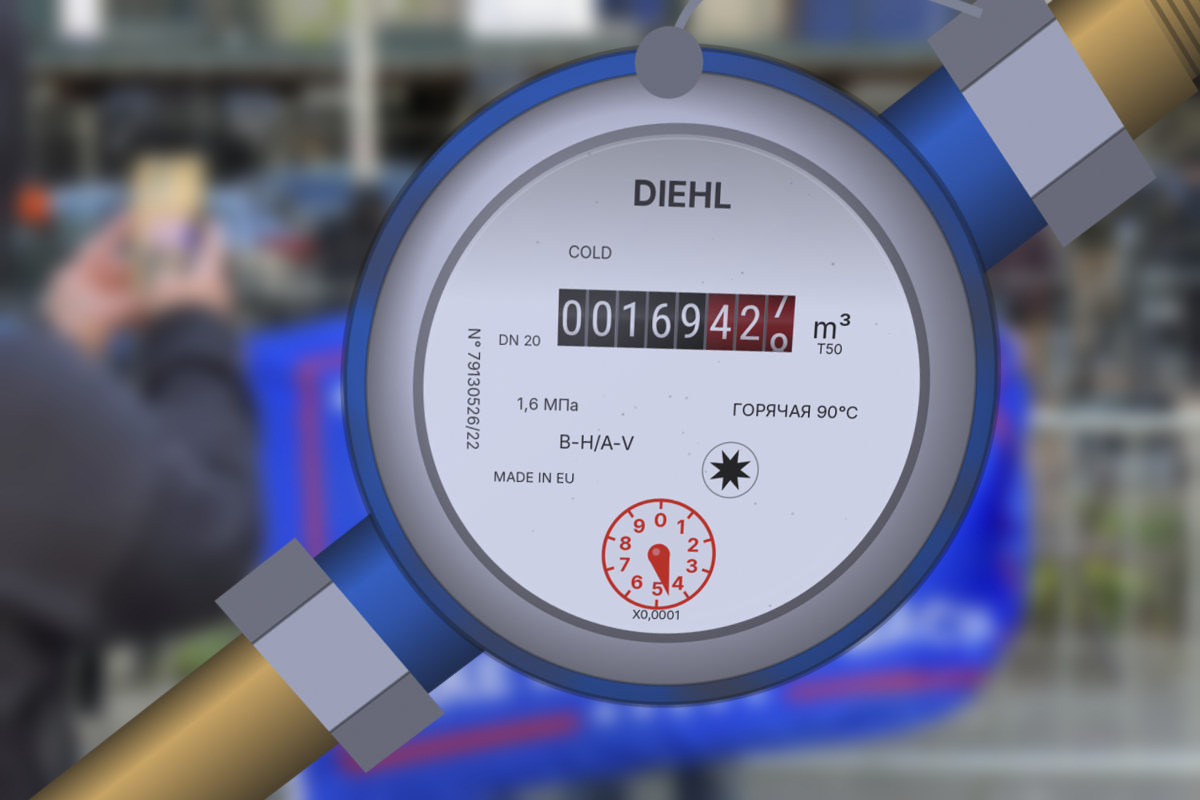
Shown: value=169.4274 unit=m³
